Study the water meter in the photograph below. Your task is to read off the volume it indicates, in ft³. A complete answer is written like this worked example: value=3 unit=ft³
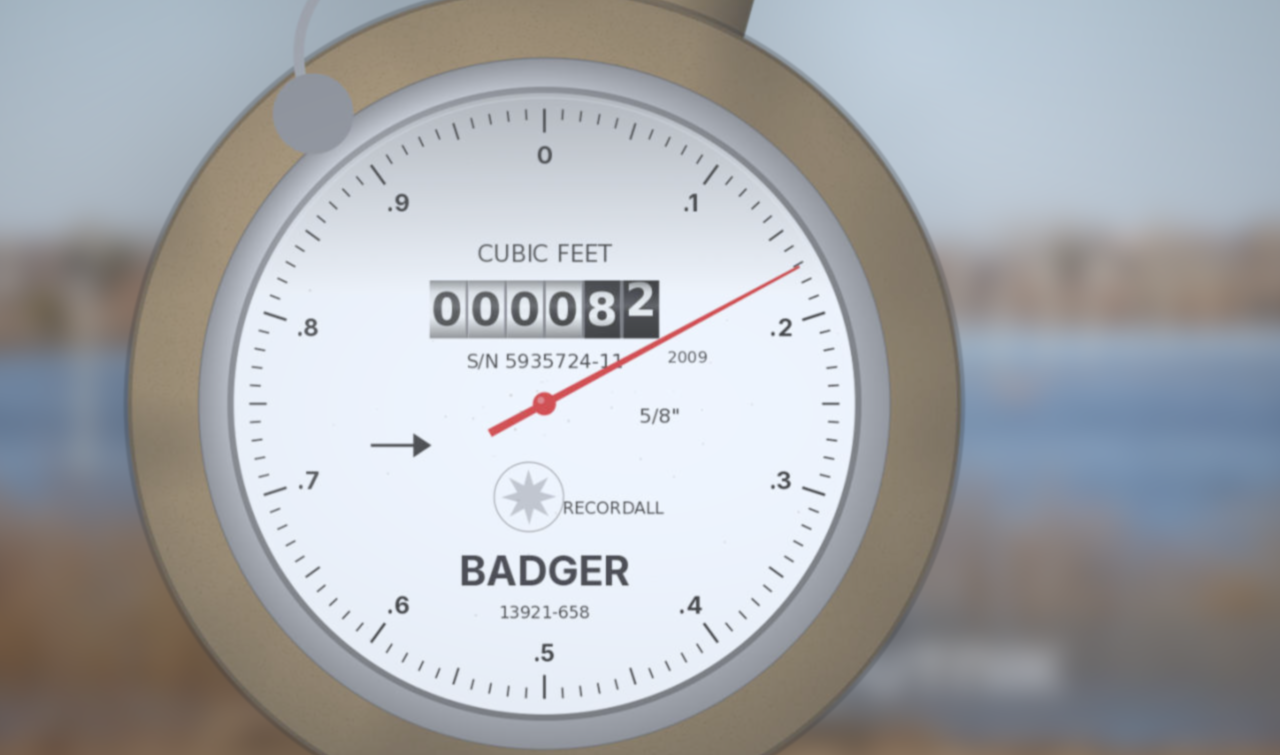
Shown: value=82.17 unit=ft³
